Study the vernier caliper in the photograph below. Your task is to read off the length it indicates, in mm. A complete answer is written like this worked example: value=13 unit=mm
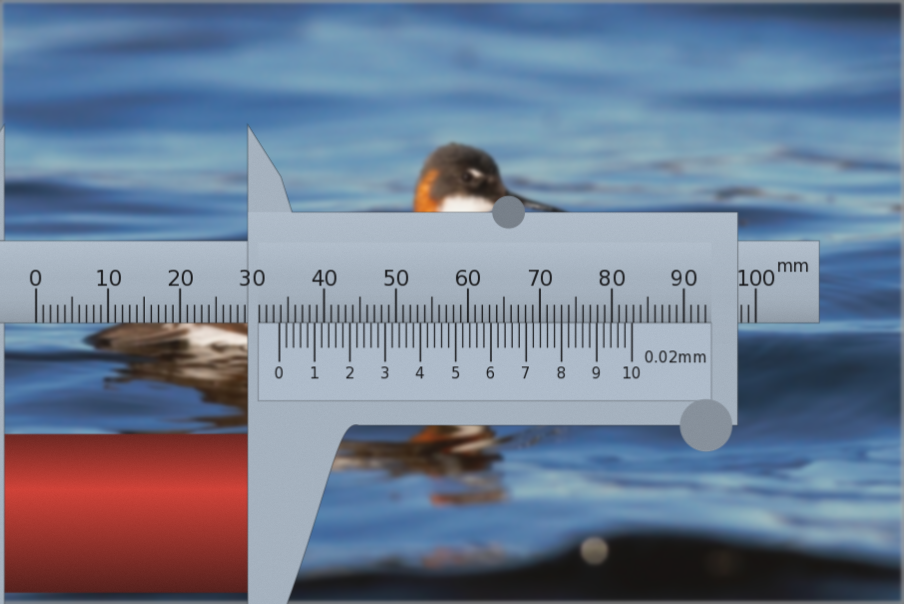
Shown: value=33.8 unit=mm
